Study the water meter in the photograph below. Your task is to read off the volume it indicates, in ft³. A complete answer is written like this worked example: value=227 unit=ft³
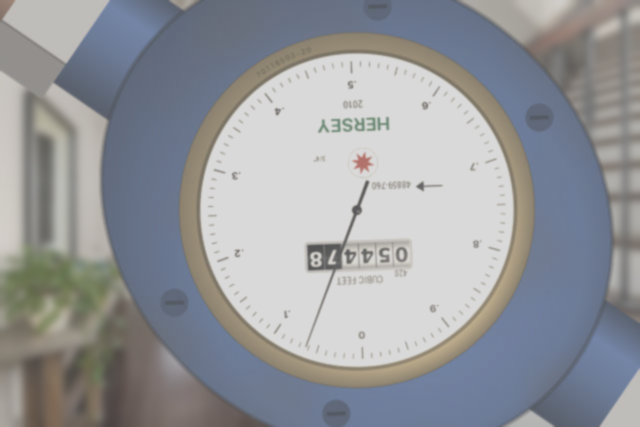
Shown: value=54478.06 unit=ft³
